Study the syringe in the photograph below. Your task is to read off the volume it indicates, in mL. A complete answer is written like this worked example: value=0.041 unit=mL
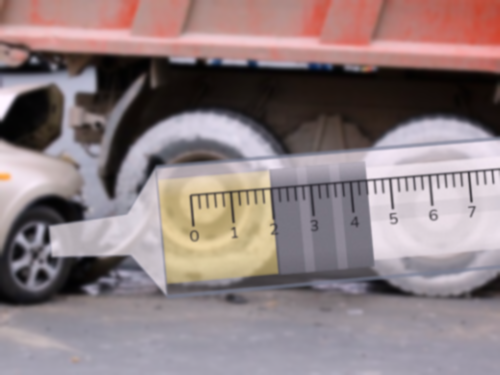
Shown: value=2 unit=mL
